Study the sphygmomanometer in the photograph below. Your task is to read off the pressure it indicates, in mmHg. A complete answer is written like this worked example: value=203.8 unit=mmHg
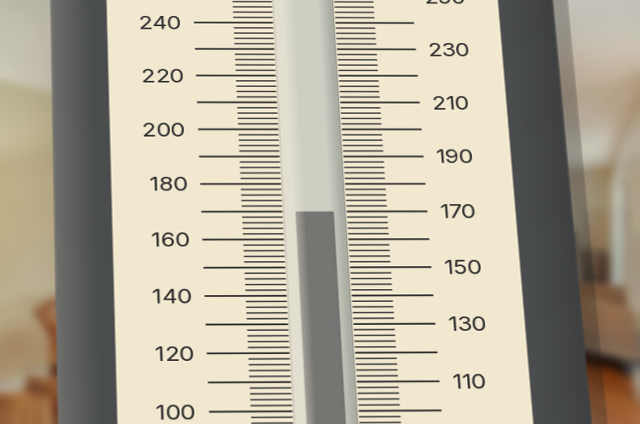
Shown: value=170 unit=mmHg
